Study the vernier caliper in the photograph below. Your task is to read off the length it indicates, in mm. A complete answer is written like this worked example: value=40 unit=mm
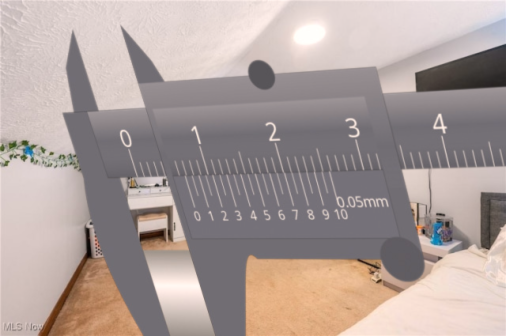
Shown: value=6.8 unit=mm
